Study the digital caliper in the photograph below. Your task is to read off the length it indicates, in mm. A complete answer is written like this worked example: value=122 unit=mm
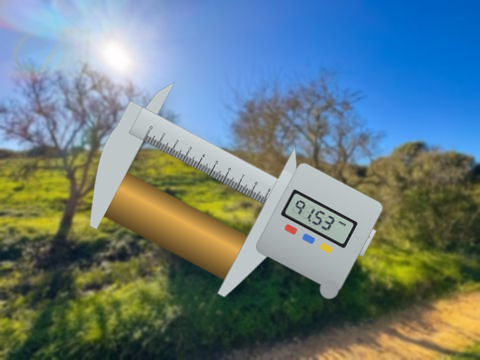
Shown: value=91.53 unit=mm
